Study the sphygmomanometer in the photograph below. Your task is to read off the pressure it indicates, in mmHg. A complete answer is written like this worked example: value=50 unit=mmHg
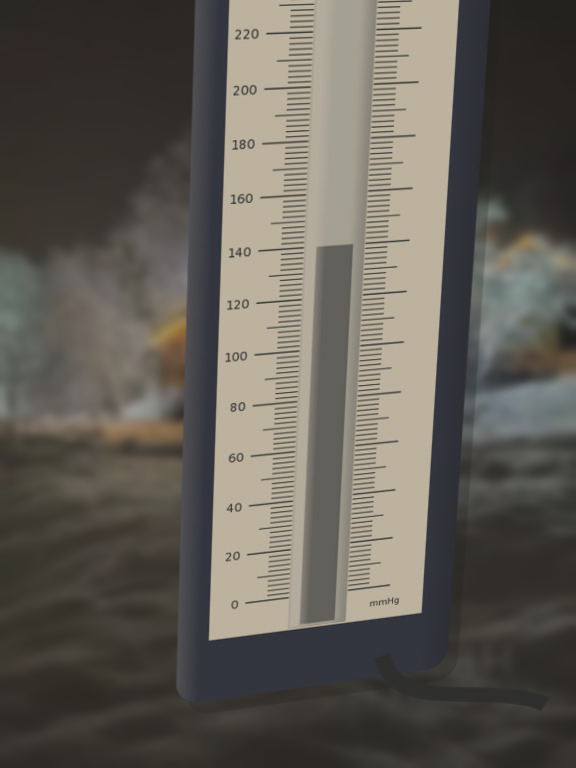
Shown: value=140 unit=mmHg
